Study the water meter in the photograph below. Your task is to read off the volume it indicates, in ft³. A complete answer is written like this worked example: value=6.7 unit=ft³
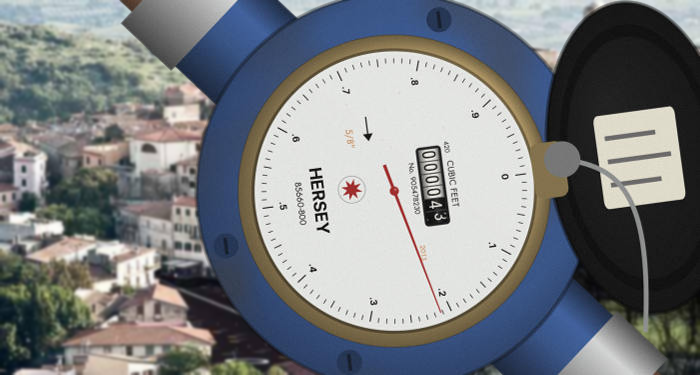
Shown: value=43.21 unit=ft³
